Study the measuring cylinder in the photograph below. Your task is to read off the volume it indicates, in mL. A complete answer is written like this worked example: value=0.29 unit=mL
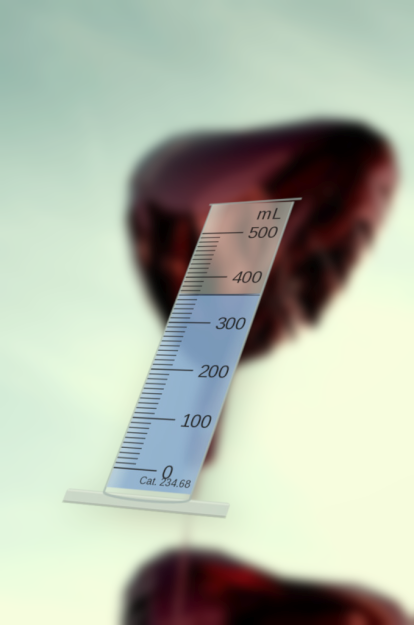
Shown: value=360 unit=mL
